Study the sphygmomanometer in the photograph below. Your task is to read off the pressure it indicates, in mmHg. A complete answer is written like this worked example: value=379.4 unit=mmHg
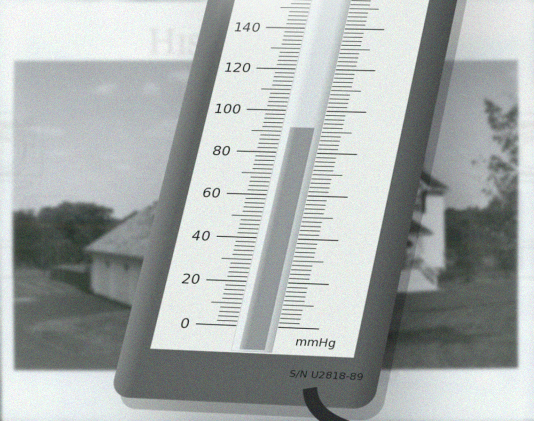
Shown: value=92 unit=mmHg
